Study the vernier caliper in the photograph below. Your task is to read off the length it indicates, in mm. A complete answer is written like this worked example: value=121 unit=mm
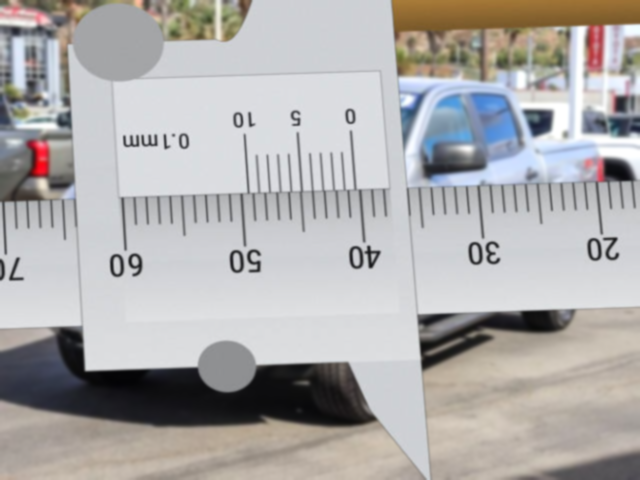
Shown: value=40.4 unit=mm
